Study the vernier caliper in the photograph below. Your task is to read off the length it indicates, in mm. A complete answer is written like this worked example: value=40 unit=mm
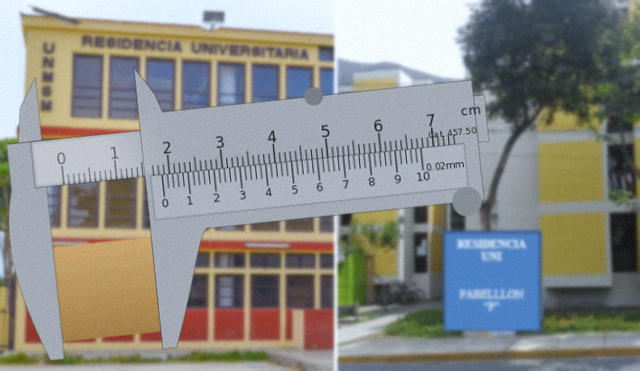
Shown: value=18.6 unit=mm
